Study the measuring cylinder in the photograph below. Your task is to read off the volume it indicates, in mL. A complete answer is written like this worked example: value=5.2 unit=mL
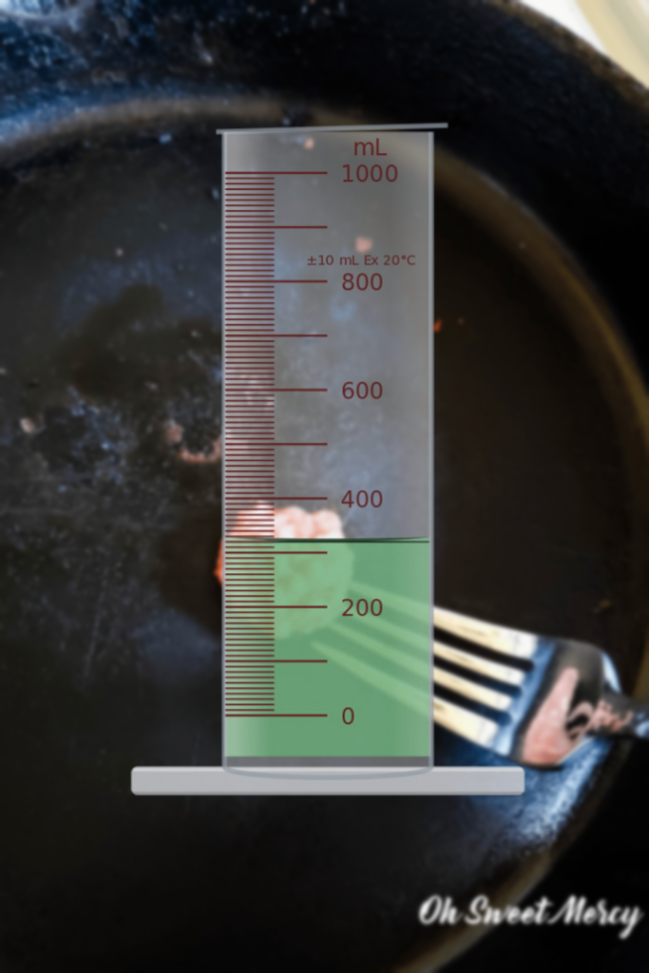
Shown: value=320 unit=mL
